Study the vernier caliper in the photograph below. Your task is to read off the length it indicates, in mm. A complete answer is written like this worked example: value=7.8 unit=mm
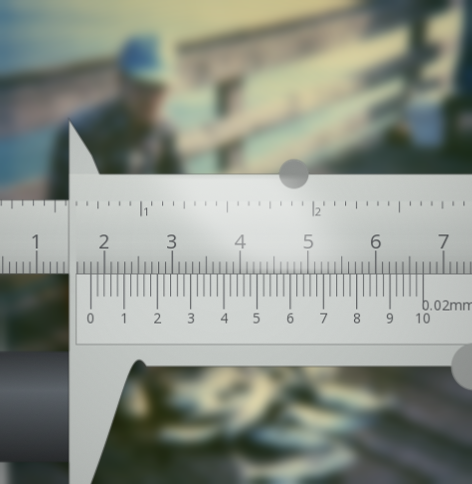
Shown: value=18.0 unit=mm
